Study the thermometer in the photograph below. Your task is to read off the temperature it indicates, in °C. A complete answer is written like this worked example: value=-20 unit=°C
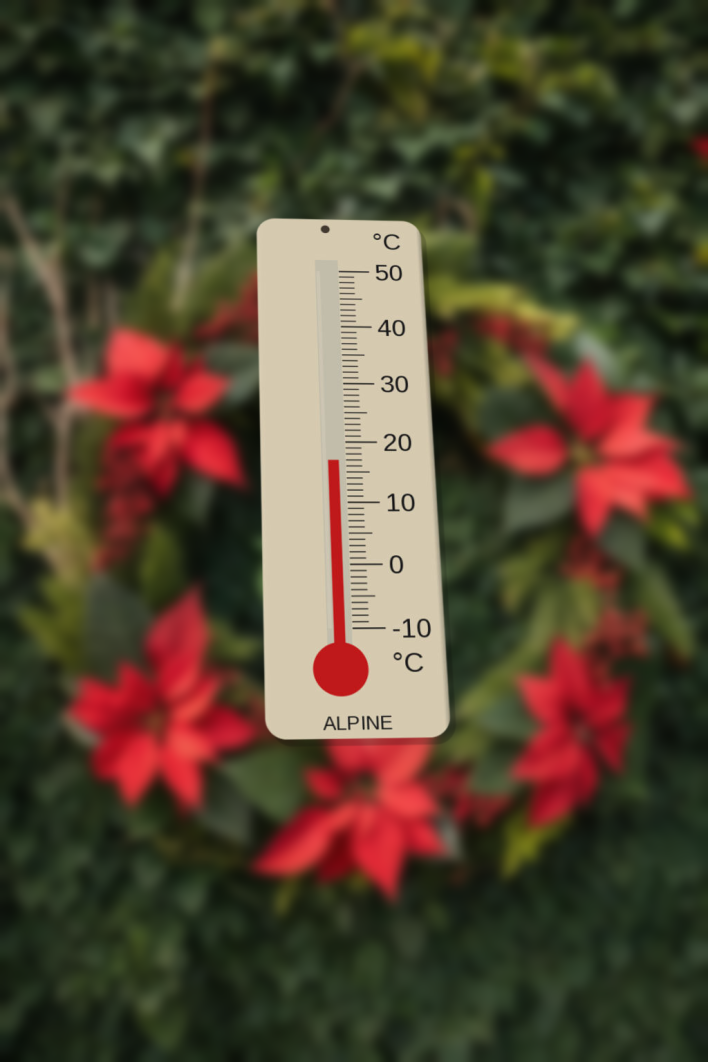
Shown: value=17 unit=°C
